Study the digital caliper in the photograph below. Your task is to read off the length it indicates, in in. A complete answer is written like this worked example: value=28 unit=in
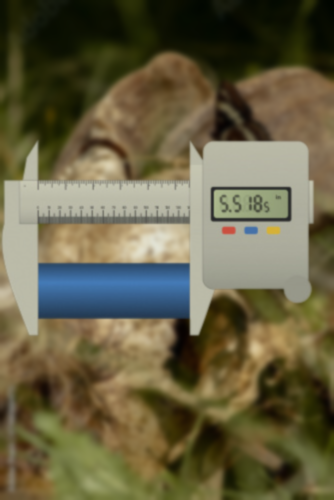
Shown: value=5.5185 unit=in
